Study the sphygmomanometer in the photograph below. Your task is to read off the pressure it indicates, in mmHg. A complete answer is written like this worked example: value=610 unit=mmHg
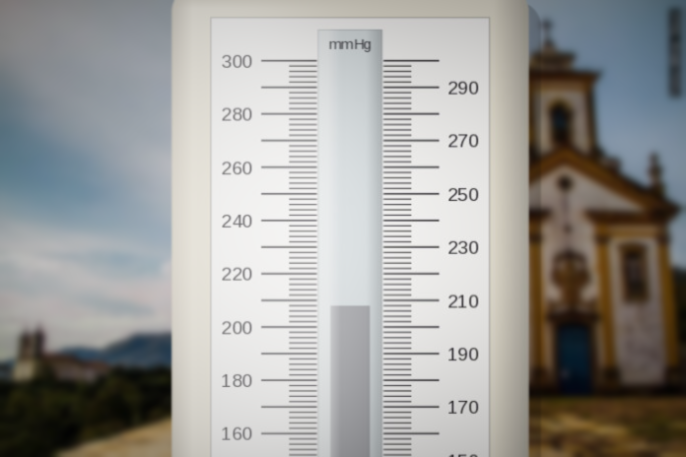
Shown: value=208 unit=mmHg
